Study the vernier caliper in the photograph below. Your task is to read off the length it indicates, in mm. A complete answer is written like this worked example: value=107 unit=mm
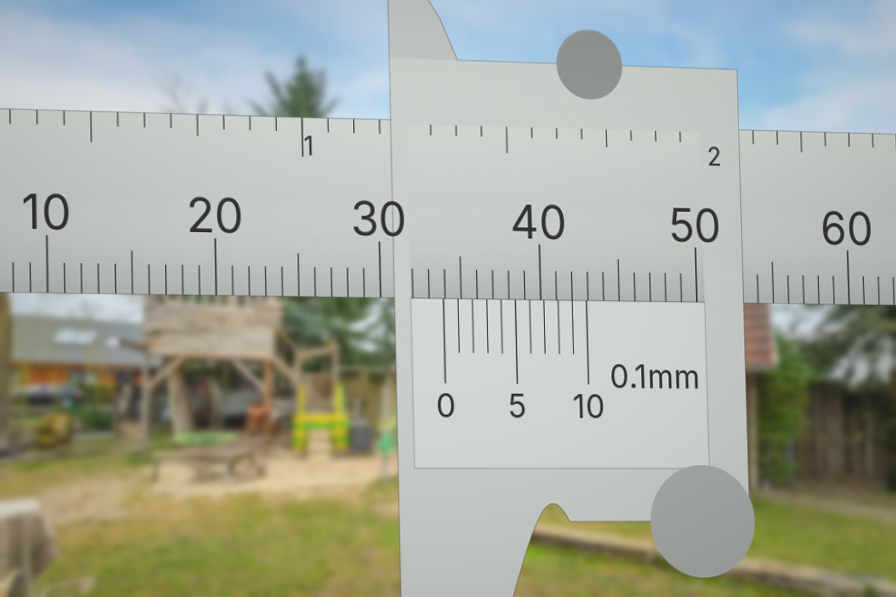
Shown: value=33.9 unit=mm
